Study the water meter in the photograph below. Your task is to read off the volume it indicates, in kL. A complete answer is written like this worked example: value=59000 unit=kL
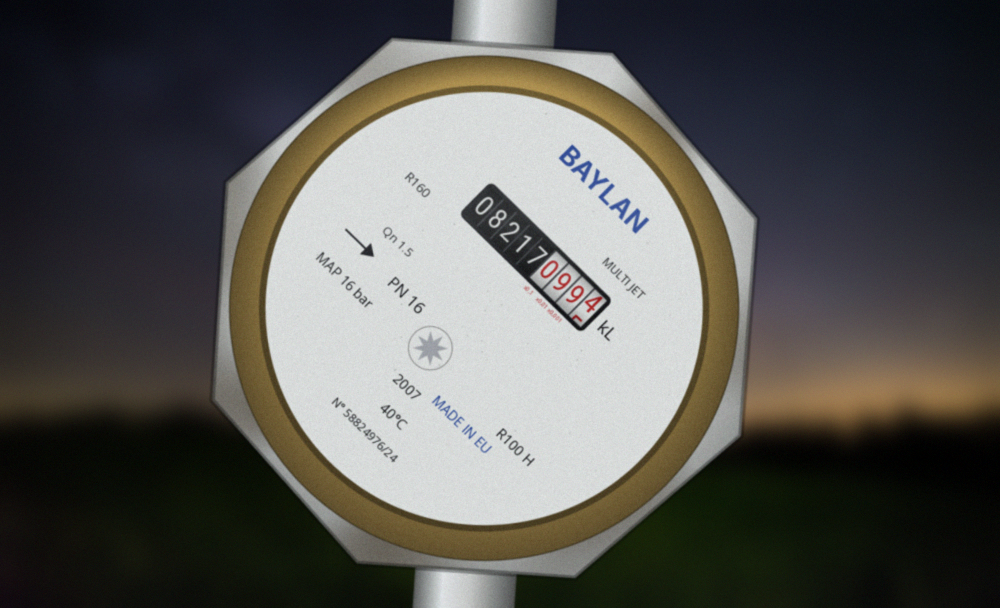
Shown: value=8217.0994 unit=kL
